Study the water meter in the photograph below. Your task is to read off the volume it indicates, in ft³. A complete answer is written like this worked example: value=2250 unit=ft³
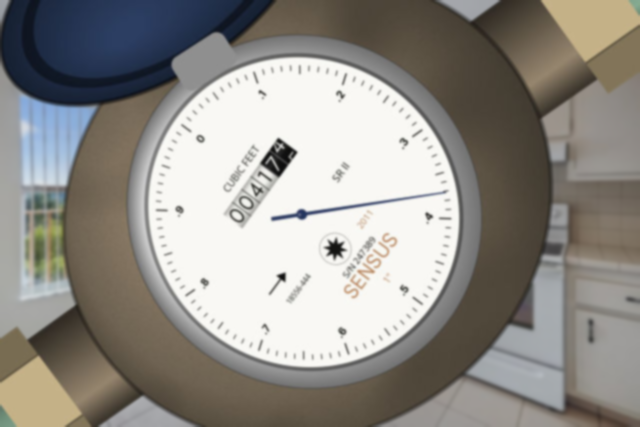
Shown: value=4174.37 unit=ft³
